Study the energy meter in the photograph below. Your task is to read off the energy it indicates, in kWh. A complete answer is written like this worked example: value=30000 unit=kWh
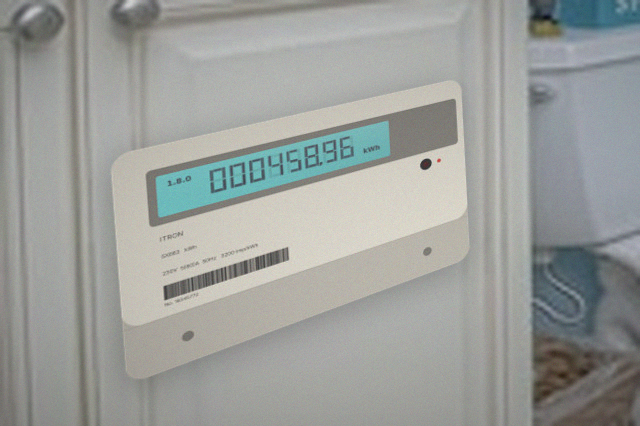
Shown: value=458.96 unit=kWh
